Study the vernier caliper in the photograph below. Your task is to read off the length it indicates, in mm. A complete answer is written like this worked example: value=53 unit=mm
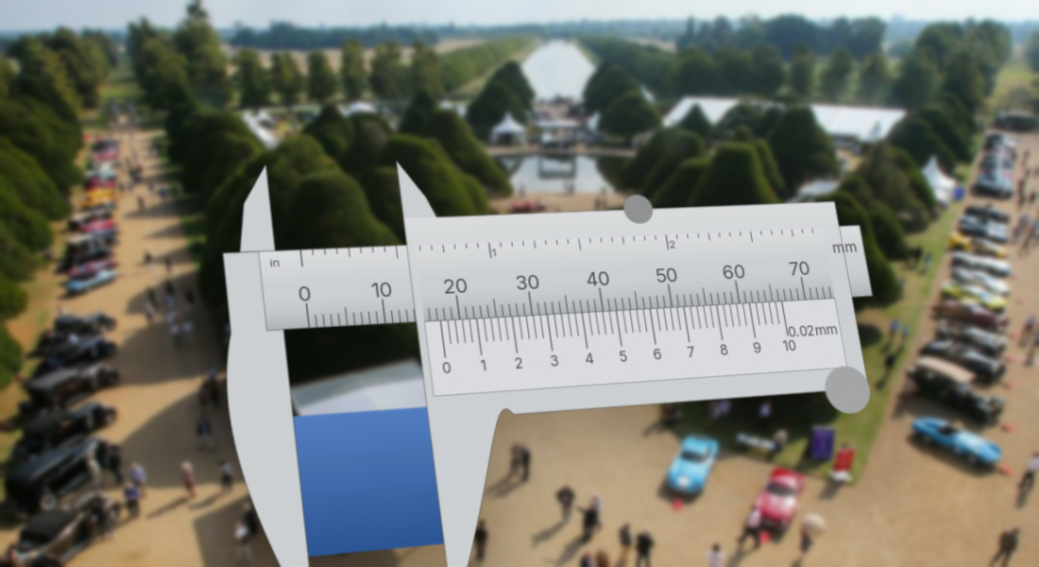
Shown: value=17.4 unit=mm
